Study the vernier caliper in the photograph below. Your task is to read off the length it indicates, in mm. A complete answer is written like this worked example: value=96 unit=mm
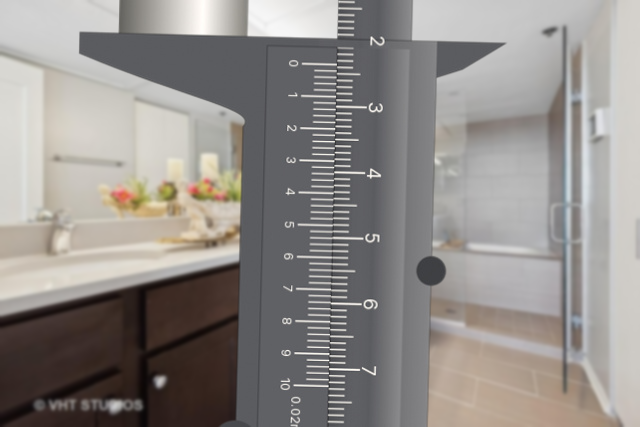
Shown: value=23.6 unit=mm
